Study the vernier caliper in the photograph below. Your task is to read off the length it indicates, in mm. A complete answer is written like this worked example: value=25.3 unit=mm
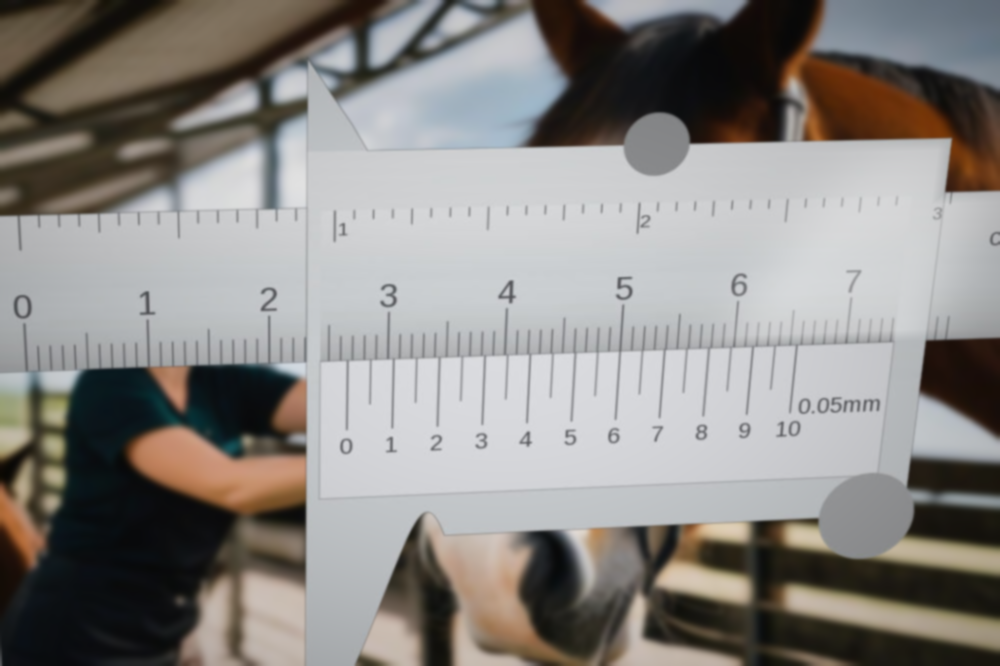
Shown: value=26.6 unit=mm
